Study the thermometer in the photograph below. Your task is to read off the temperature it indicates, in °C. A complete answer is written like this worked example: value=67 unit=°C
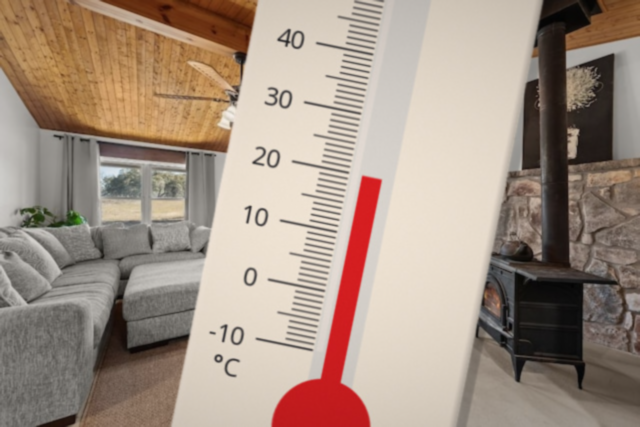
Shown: value=20 unit=°C
